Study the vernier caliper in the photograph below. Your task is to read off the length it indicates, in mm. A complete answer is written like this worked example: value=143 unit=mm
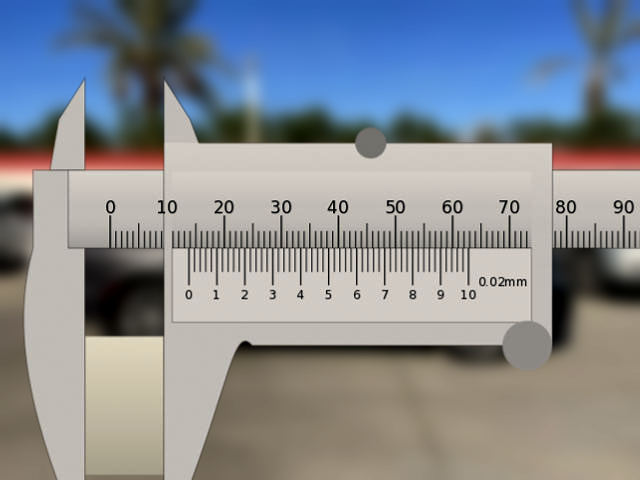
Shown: value=13.8 unit=mm
